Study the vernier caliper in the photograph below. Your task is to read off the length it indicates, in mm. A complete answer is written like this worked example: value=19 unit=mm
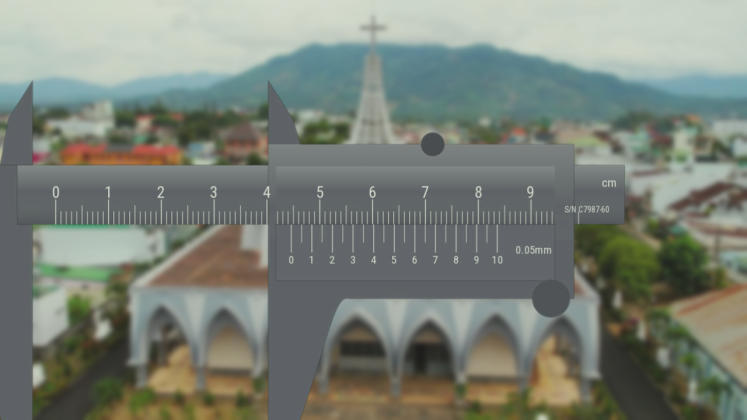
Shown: value=44.6 unit=mm
